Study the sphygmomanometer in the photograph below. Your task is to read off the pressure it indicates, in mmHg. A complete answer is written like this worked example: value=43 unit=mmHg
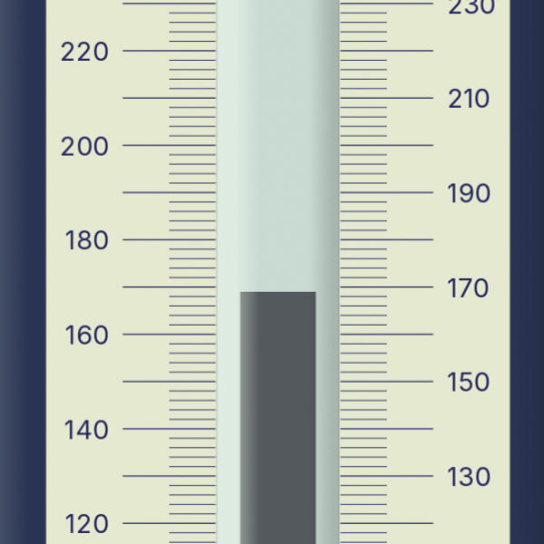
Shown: value=169 unit=mmHg
